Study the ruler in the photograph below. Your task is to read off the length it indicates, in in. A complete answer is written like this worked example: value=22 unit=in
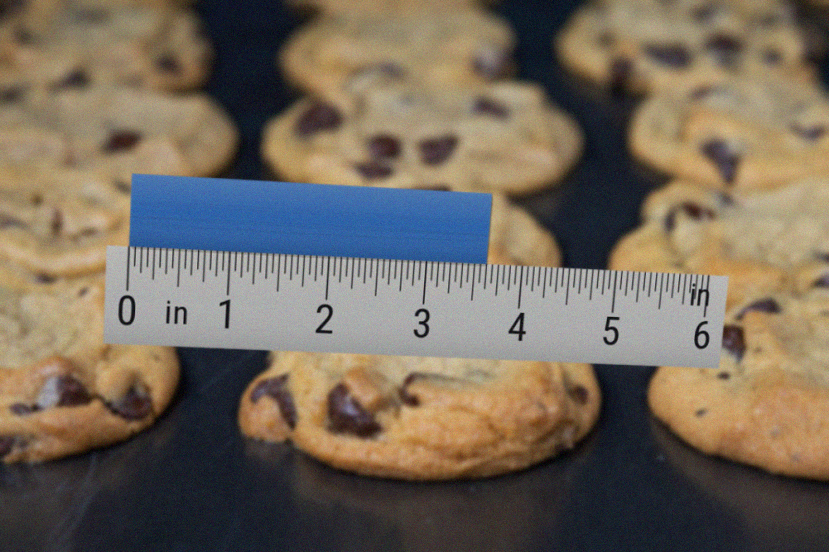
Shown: value=3.625 unit=in
